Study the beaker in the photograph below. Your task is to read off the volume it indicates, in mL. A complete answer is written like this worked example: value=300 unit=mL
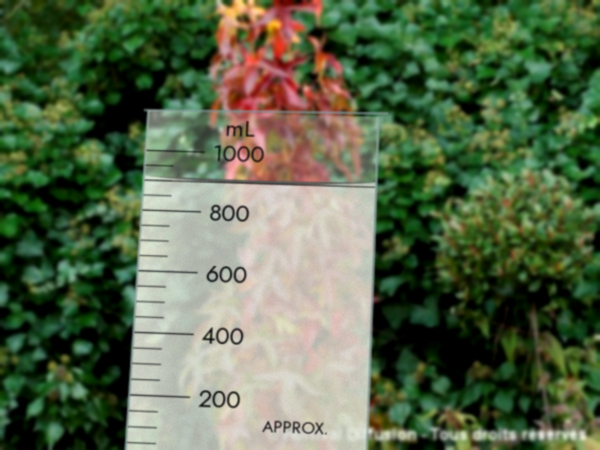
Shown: value=900 unit=mL
